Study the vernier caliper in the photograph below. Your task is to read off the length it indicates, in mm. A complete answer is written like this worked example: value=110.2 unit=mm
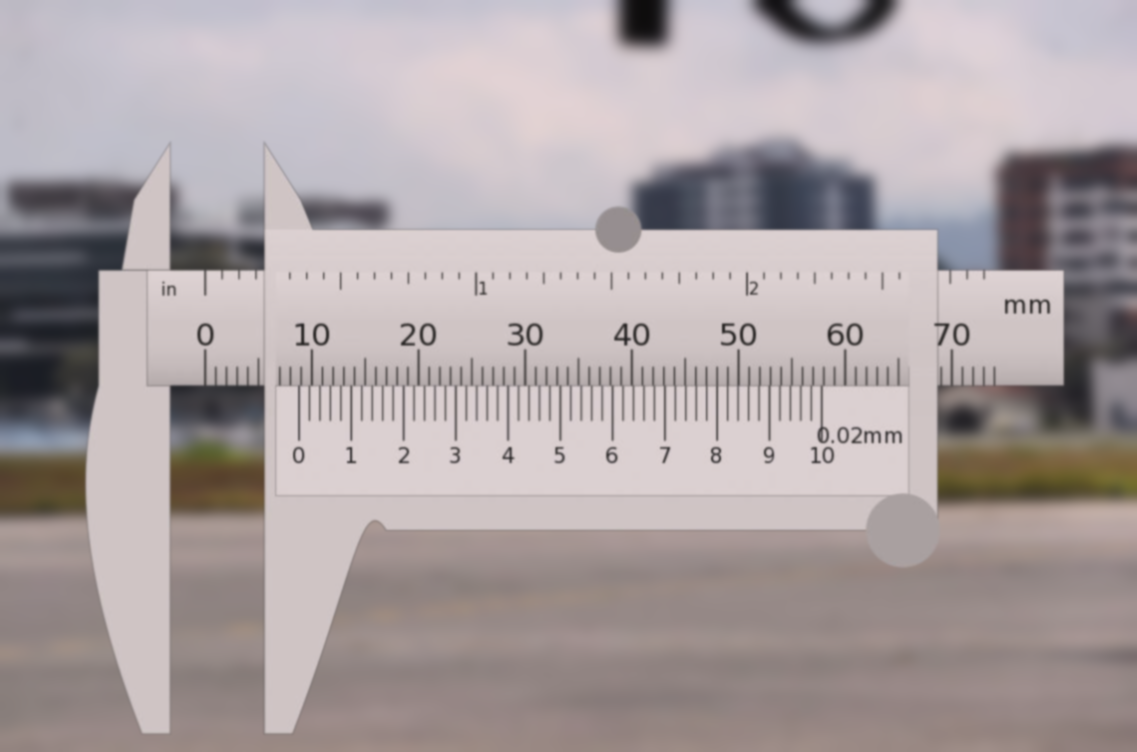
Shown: value=8.8 unit=mm
